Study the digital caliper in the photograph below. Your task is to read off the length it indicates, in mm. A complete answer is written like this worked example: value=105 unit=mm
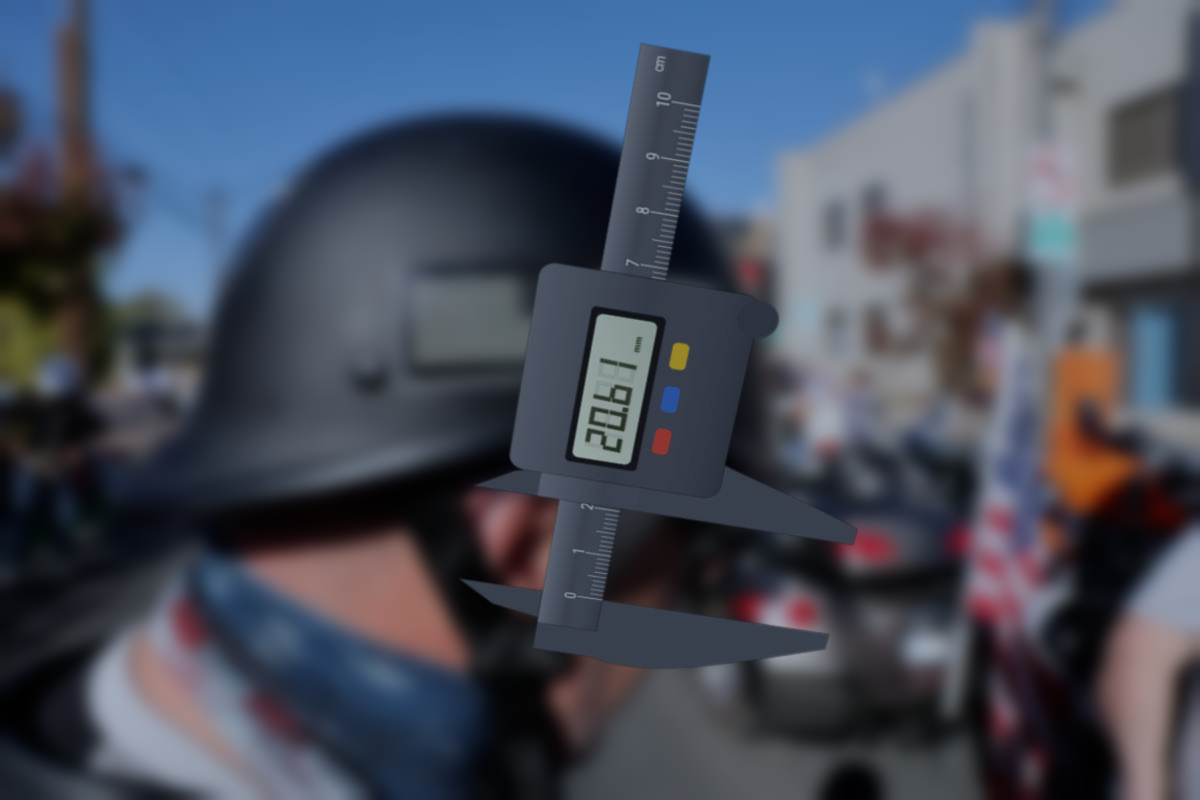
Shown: value=20.61 unit=mm
